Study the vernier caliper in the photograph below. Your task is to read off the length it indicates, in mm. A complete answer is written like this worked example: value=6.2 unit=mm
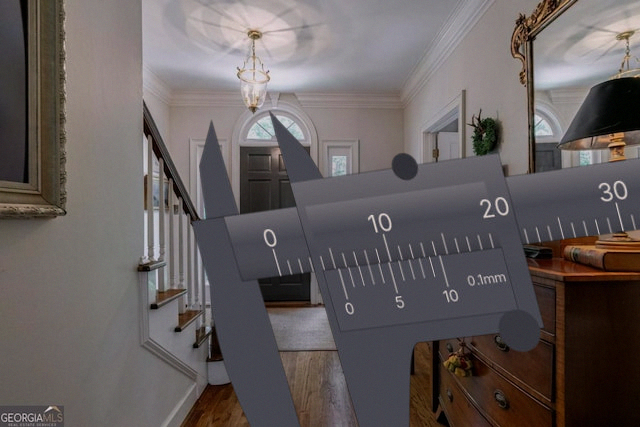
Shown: value=5.3 unit=mm
